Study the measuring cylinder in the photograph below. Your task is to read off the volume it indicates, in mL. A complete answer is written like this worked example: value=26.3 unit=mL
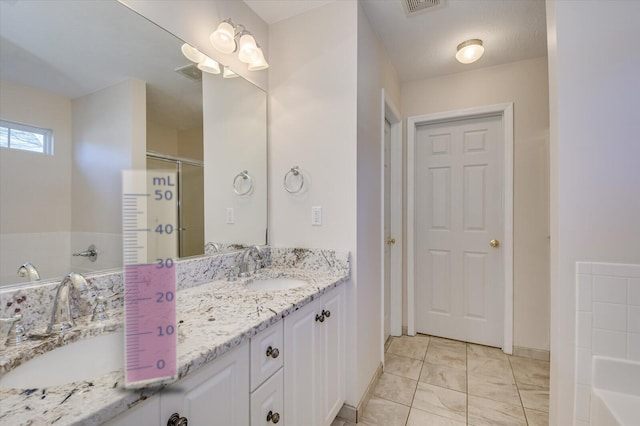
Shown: value=30 unit=mL
